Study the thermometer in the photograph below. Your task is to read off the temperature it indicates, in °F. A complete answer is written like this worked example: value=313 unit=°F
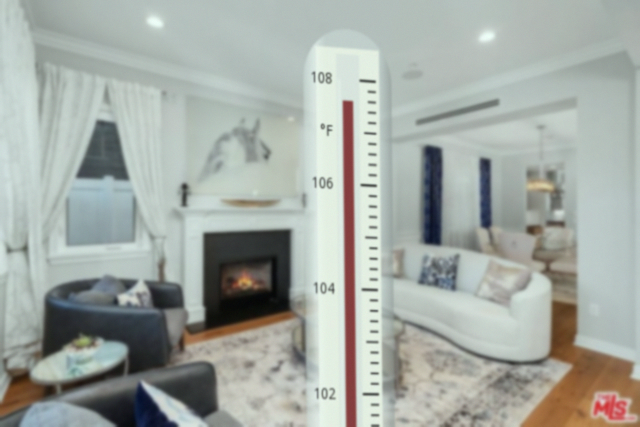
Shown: value=107.6 unit=°F
